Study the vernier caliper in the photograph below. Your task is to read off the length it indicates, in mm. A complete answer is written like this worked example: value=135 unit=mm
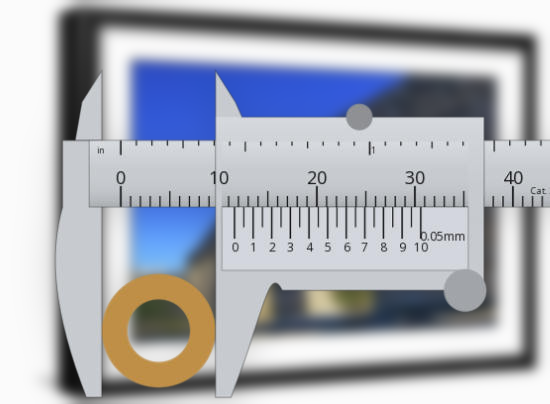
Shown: value=11.6 unit=mm
